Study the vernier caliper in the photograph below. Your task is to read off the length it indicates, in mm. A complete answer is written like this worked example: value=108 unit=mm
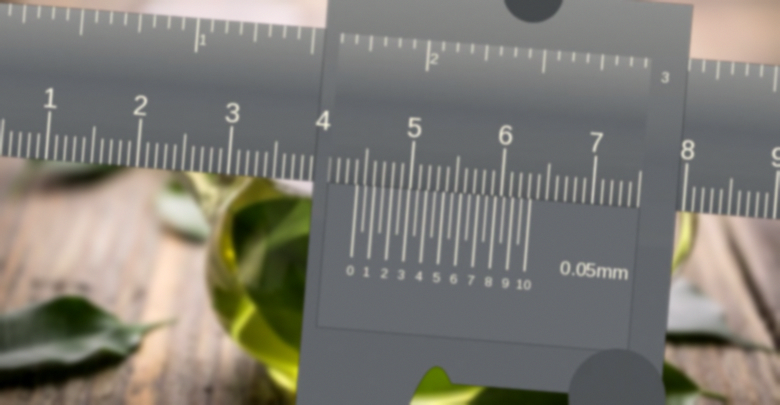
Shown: value=44.2 unit=mm
